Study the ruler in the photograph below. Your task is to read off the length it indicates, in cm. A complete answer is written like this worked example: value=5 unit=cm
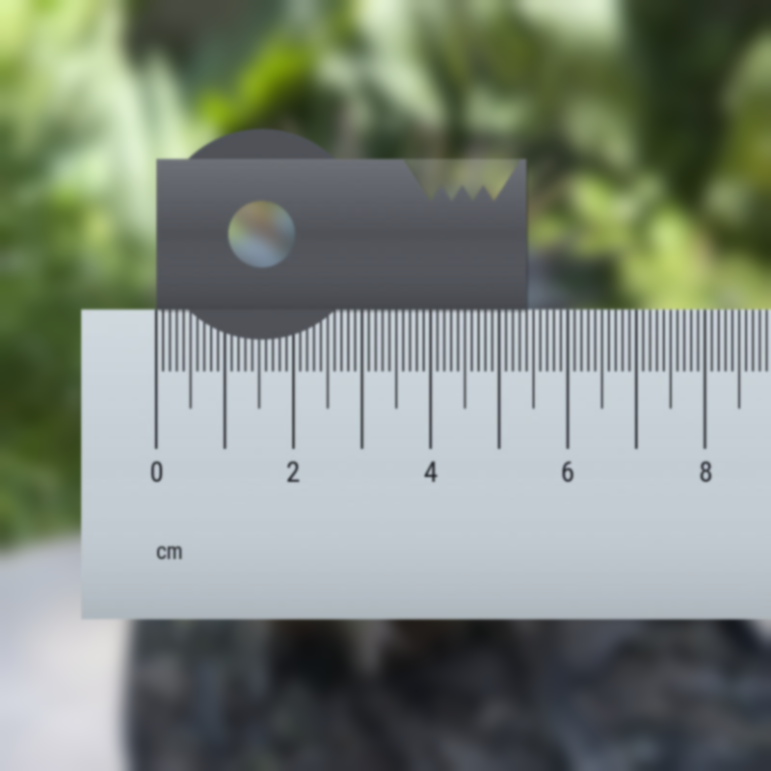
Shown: value=5.4 unit=cm
